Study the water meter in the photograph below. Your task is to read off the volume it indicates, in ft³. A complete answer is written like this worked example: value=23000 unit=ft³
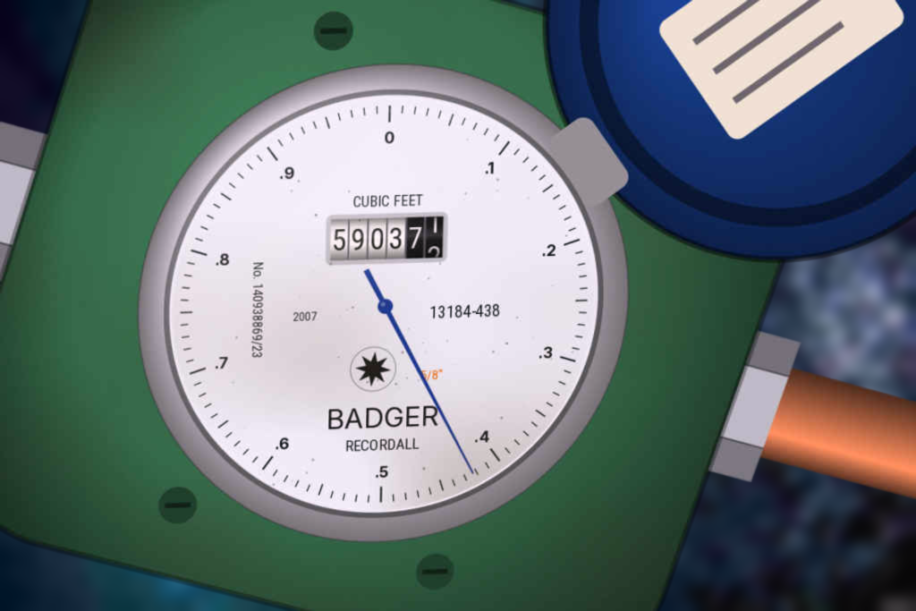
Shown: value=590371.42 unit=ft³
